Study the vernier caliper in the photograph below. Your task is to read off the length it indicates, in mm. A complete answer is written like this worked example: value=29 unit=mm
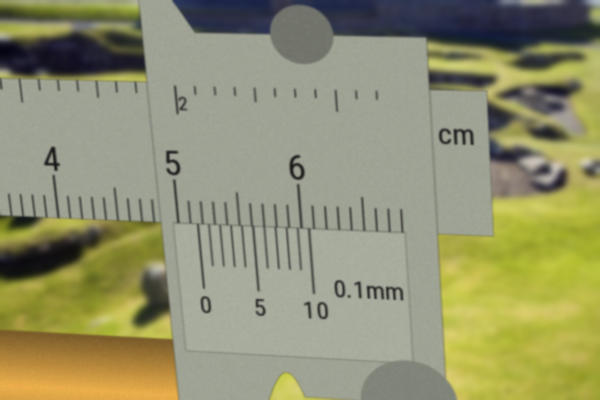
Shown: value=51.6 unit=mm
